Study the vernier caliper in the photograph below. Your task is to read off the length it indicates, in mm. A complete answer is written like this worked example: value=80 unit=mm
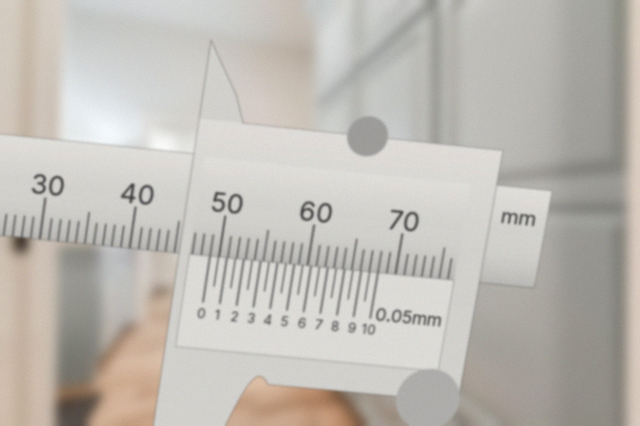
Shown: value=49.0 unit=mm
